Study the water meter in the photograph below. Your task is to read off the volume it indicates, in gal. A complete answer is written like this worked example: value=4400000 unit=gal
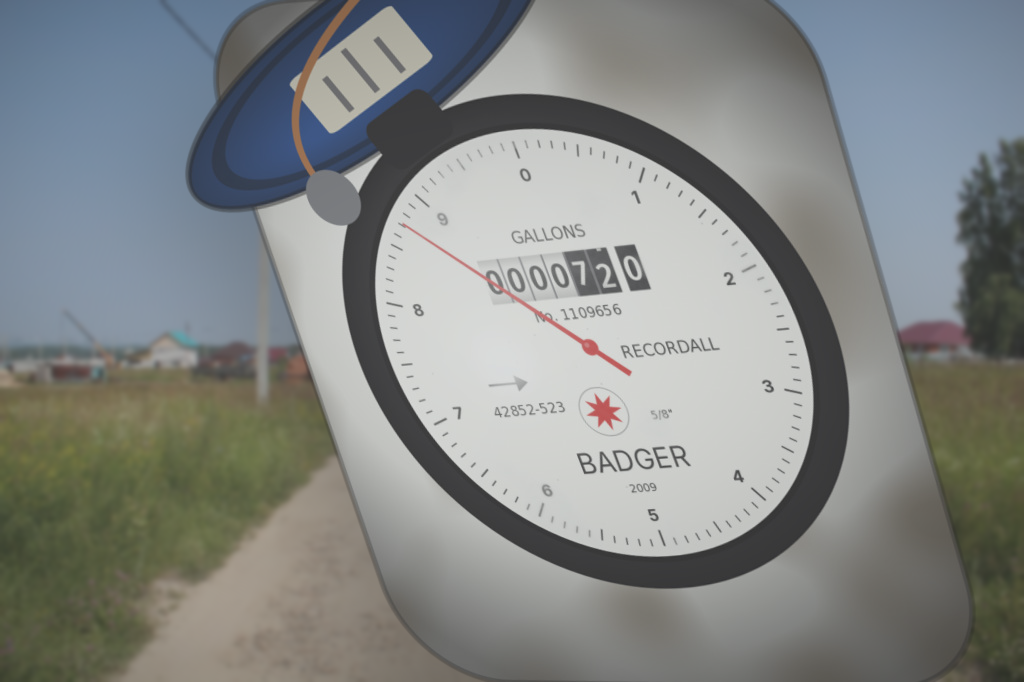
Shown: value=718.7 unit=gal
